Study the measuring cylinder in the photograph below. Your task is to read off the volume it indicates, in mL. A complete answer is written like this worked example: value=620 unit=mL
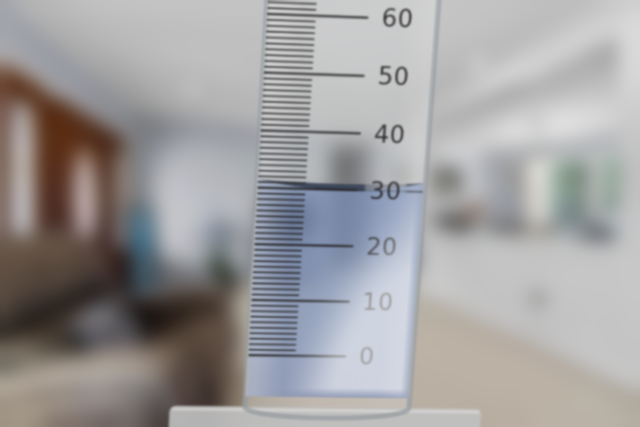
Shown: value=30 unit=mL
